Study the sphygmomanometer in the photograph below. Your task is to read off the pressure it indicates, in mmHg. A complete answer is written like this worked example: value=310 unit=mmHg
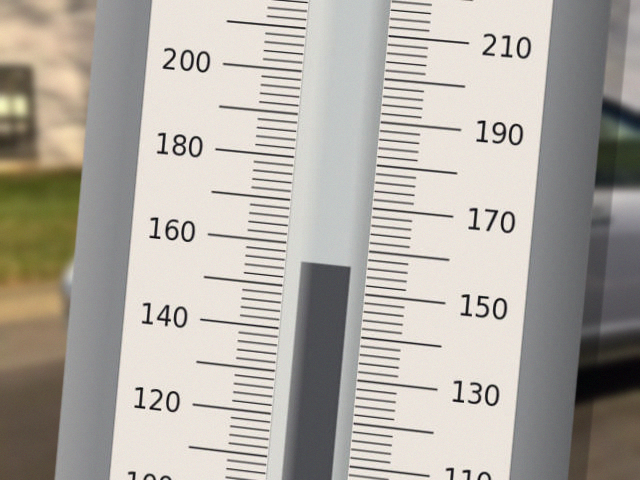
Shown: value=156 unit=mmHg
